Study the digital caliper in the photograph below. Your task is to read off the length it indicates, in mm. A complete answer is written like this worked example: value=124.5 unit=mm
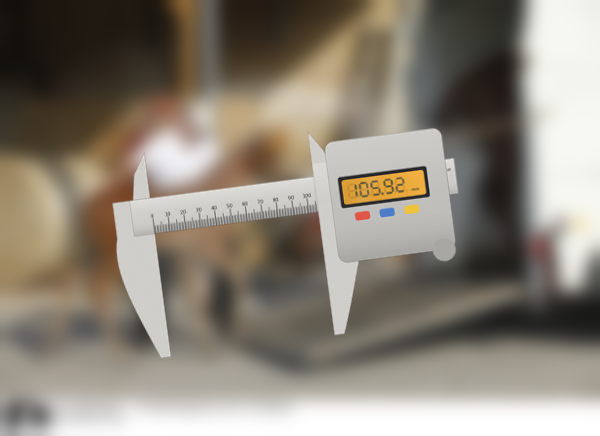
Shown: value=105.92 unit=mm
